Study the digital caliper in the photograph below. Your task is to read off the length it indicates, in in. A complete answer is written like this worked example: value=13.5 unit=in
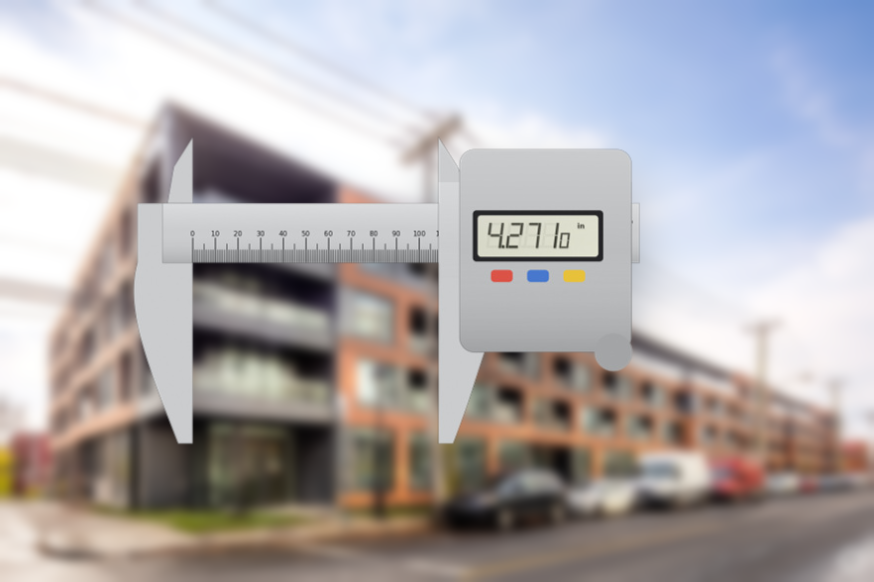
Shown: value=4.2710 unit=in
